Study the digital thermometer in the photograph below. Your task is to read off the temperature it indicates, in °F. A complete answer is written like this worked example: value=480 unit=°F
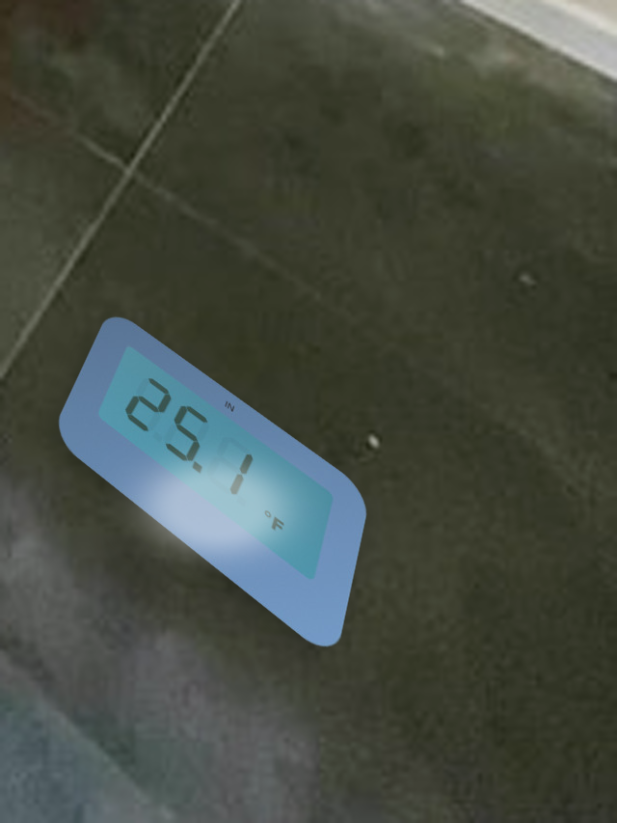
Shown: value=25.1 unit=°F
